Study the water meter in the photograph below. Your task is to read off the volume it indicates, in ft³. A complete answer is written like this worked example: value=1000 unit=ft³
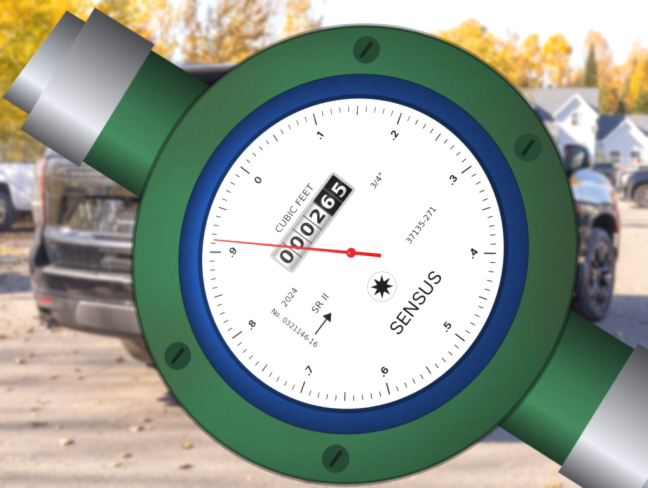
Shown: value=264.91 unit=ft³
